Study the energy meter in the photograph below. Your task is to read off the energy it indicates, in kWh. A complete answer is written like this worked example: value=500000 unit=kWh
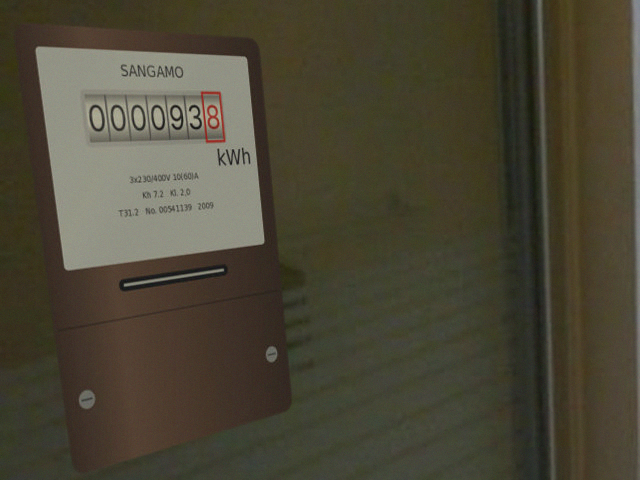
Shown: value=93.8 unit=kWh
